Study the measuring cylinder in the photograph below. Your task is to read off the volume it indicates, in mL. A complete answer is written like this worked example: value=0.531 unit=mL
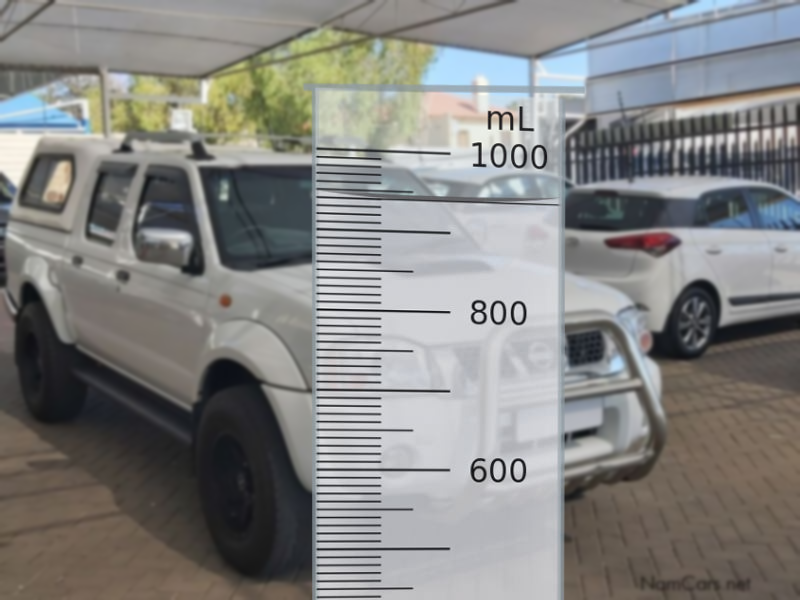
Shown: value=940 unit=mL
